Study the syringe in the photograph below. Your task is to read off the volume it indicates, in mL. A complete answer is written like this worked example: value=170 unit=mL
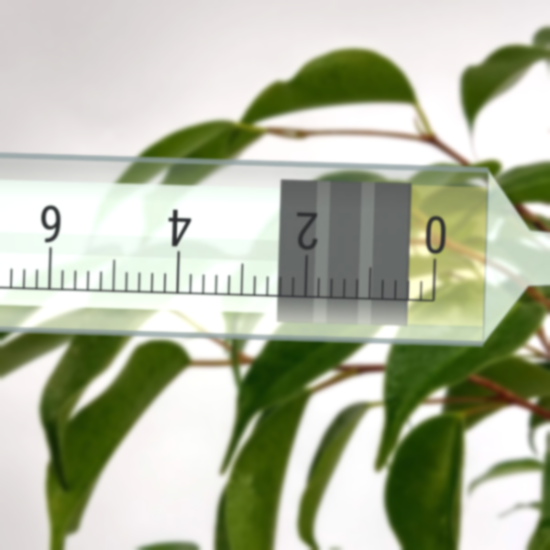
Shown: value=0.4 unit=mL
